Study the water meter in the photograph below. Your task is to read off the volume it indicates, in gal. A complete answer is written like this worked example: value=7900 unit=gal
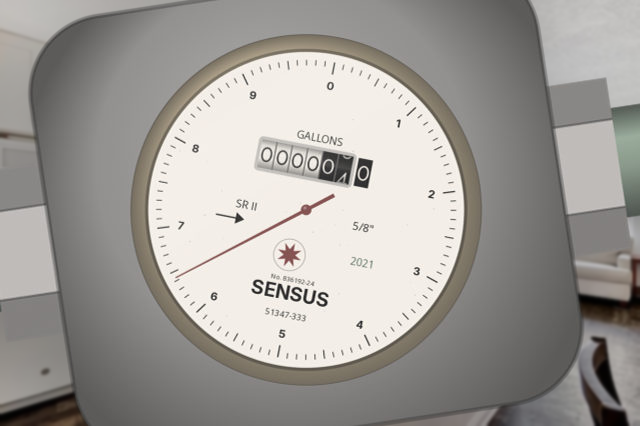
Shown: value=36.4 unit=gal
